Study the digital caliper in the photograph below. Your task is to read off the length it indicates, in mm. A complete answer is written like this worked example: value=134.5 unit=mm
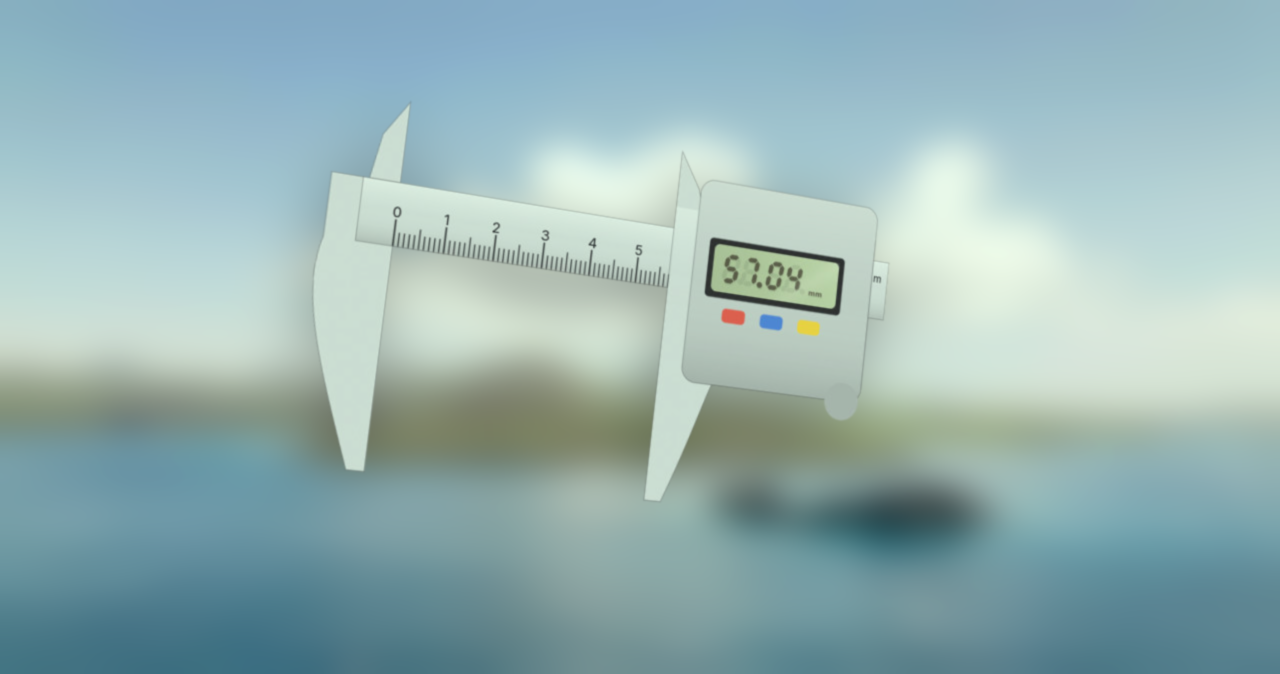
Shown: value=57.04 unit=mm
